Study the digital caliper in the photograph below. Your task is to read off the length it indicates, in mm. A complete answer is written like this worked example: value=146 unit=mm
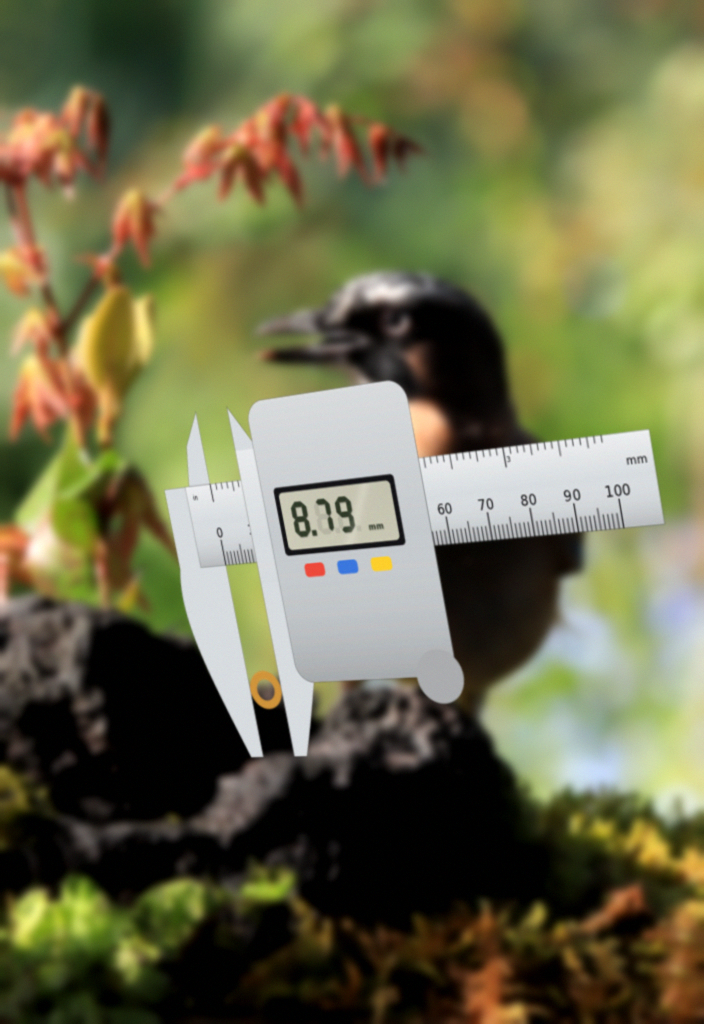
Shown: value=8.79 unit=mm
